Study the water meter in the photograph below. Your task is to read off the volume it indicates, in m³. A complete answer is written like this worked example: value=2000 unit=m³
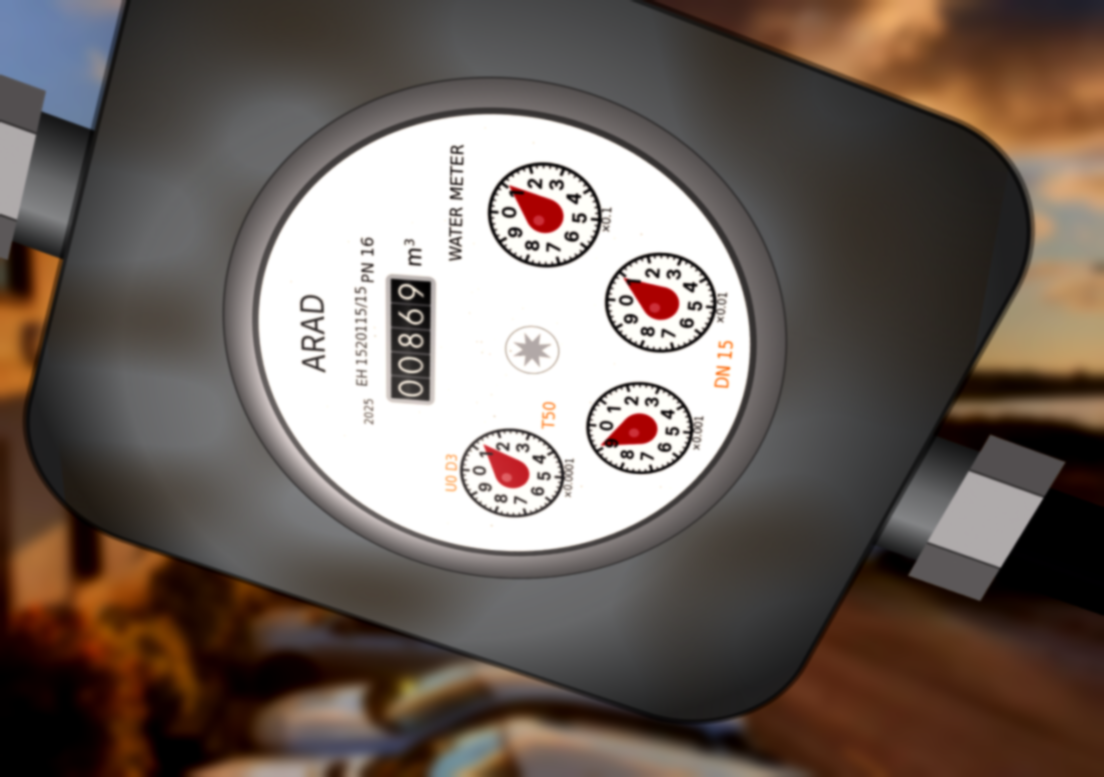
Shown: value=869.1091 unit=m³
